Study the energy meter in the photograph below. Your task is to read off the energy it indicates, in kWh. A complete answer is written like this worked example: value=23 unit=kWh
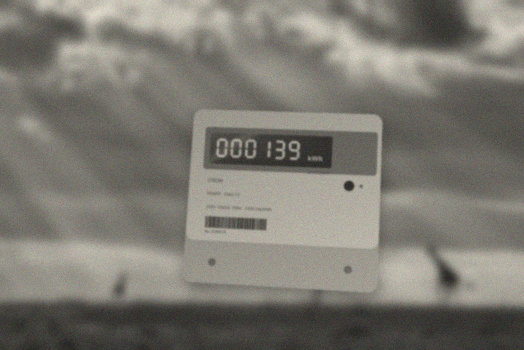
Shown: value=139 unit=kWh
